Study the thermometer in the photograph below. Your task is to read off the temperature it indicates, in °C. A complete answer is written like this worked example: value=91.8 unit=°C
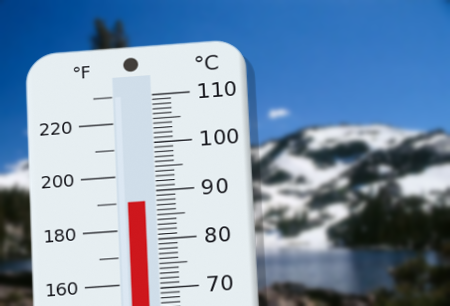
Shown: value=88 unit=°C
